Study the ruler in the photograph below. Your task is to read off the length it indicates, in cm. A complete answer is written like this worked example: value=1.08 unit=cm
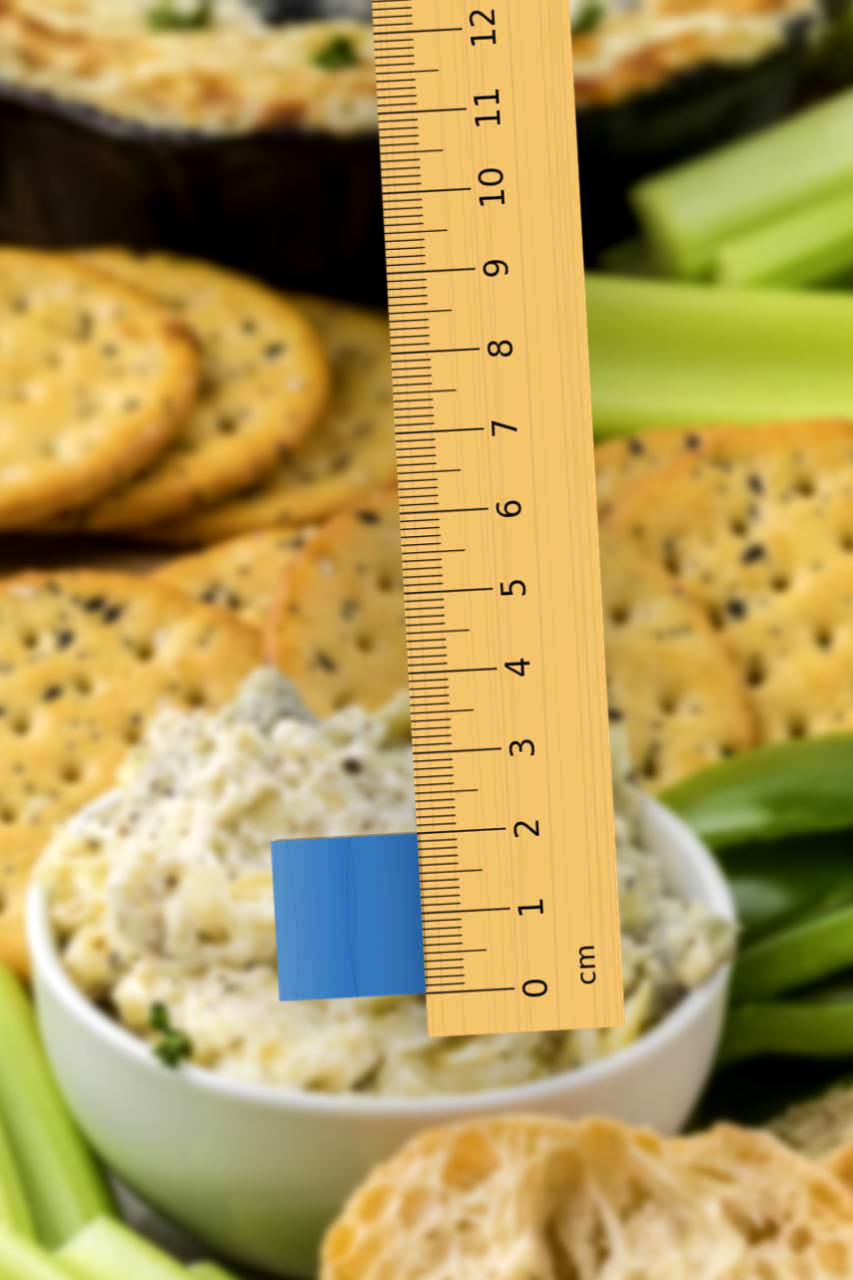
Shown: value=2 unit=cm
